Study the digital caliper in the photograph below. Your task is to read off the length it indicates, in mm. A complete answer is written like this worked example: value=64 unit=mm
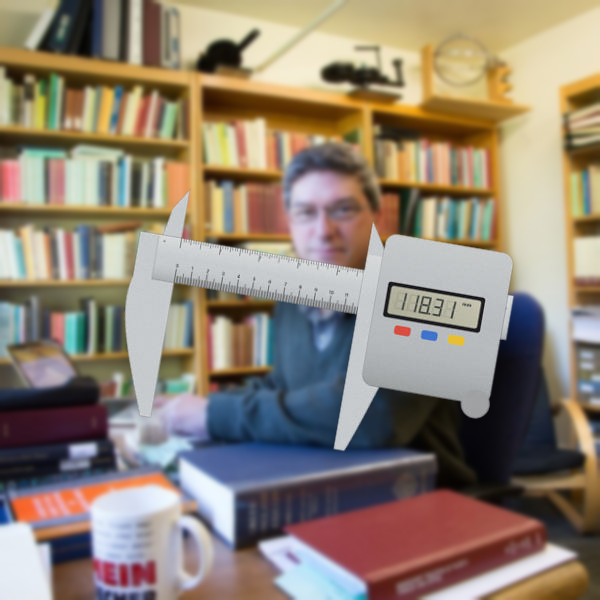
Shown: value=118.31 unit=mm
